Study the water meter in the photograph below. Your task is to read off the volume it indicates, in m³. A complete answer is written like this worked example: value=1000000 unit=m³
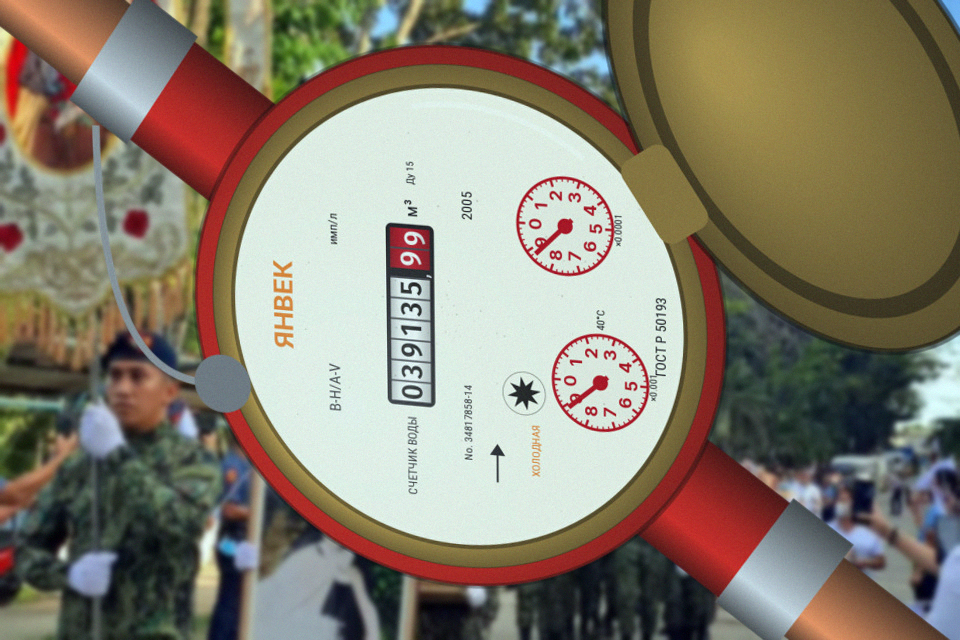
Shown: value=39135.9888 unit=m³
